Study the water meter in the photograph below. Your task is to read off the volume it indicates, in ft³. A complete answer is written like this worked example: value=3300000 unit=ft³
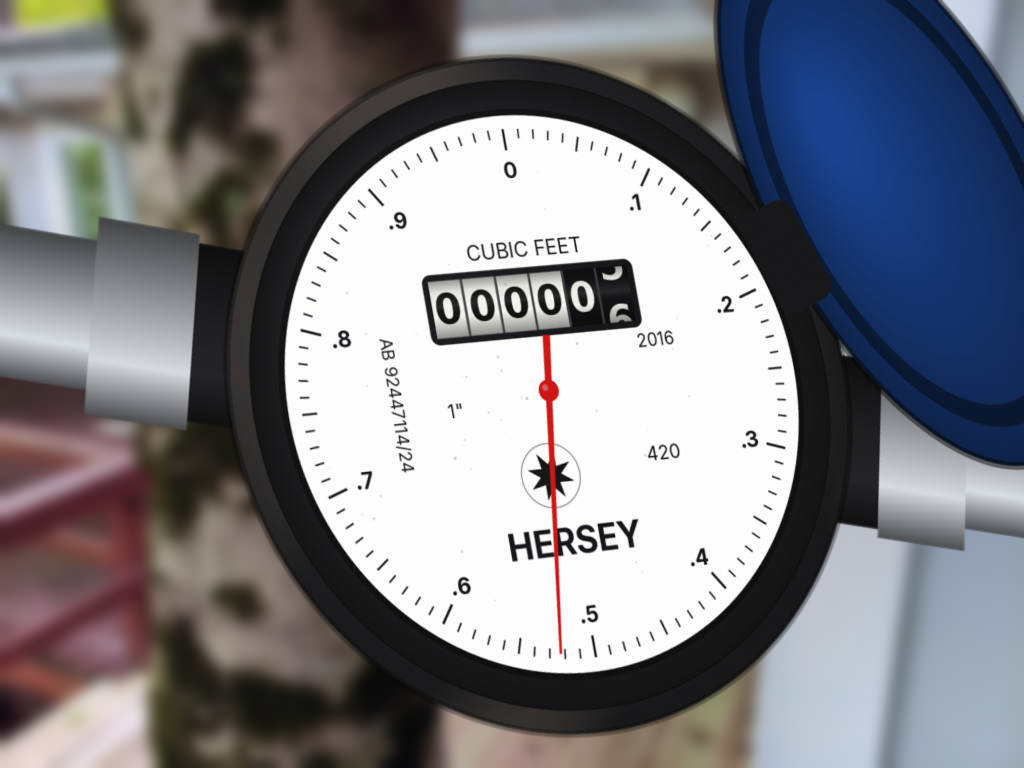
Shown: value=5.52 unit=ft³
